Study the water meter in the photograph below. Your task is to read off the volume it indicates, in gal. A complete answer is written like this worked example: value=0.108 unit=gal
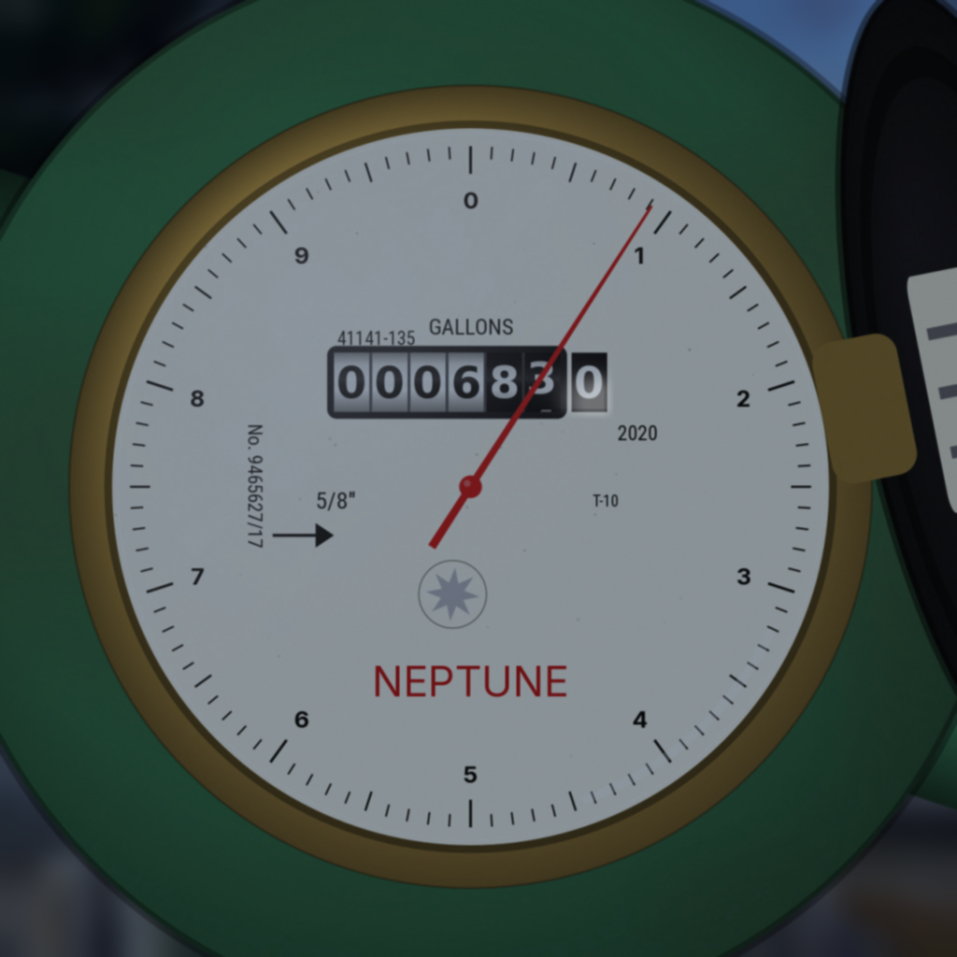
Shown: value=6830.9 unit=gal
